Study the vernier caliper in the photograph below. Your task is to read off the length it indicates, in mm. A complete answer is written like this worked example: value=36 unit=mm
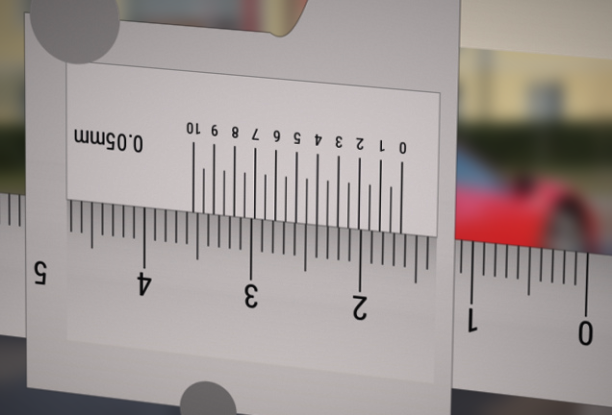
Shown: value=16.4 unit=mm
